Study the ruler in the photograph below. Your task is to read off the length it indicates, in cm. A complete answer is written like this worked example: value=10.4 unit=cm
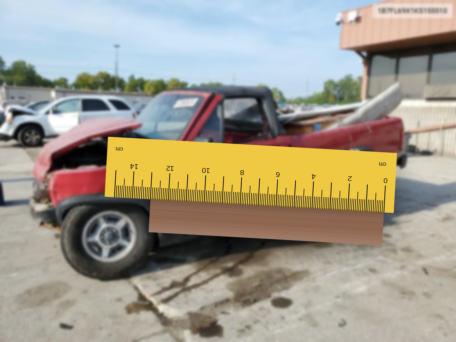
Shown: value=13 unit=cm
